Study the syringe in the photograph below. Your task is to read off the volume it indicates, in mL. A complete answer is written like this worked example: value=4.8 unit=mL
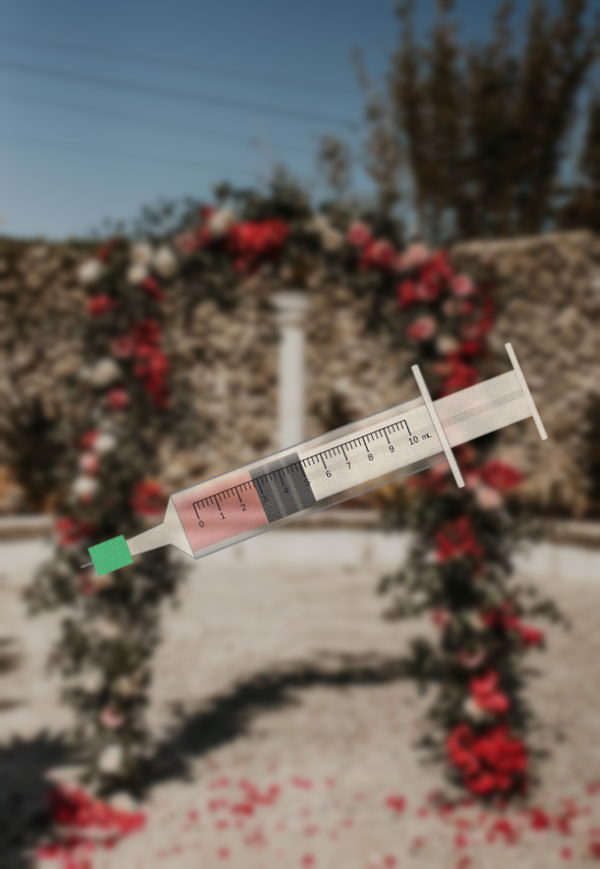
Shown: value=2.8 unit=mL
